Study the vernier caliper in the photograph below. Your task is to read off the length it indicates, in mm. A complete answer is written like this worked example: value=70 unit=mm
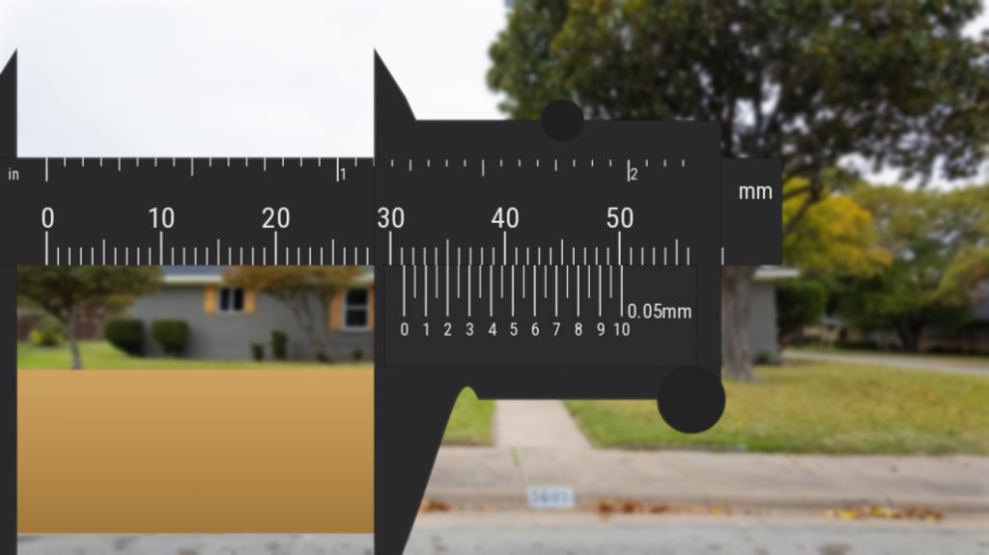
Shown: value=31.2 unit=mm
